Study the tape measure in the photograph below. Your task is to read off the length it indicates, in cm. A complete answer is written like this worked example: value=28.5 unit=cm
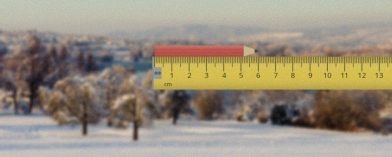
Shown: value=6 unit=cm
